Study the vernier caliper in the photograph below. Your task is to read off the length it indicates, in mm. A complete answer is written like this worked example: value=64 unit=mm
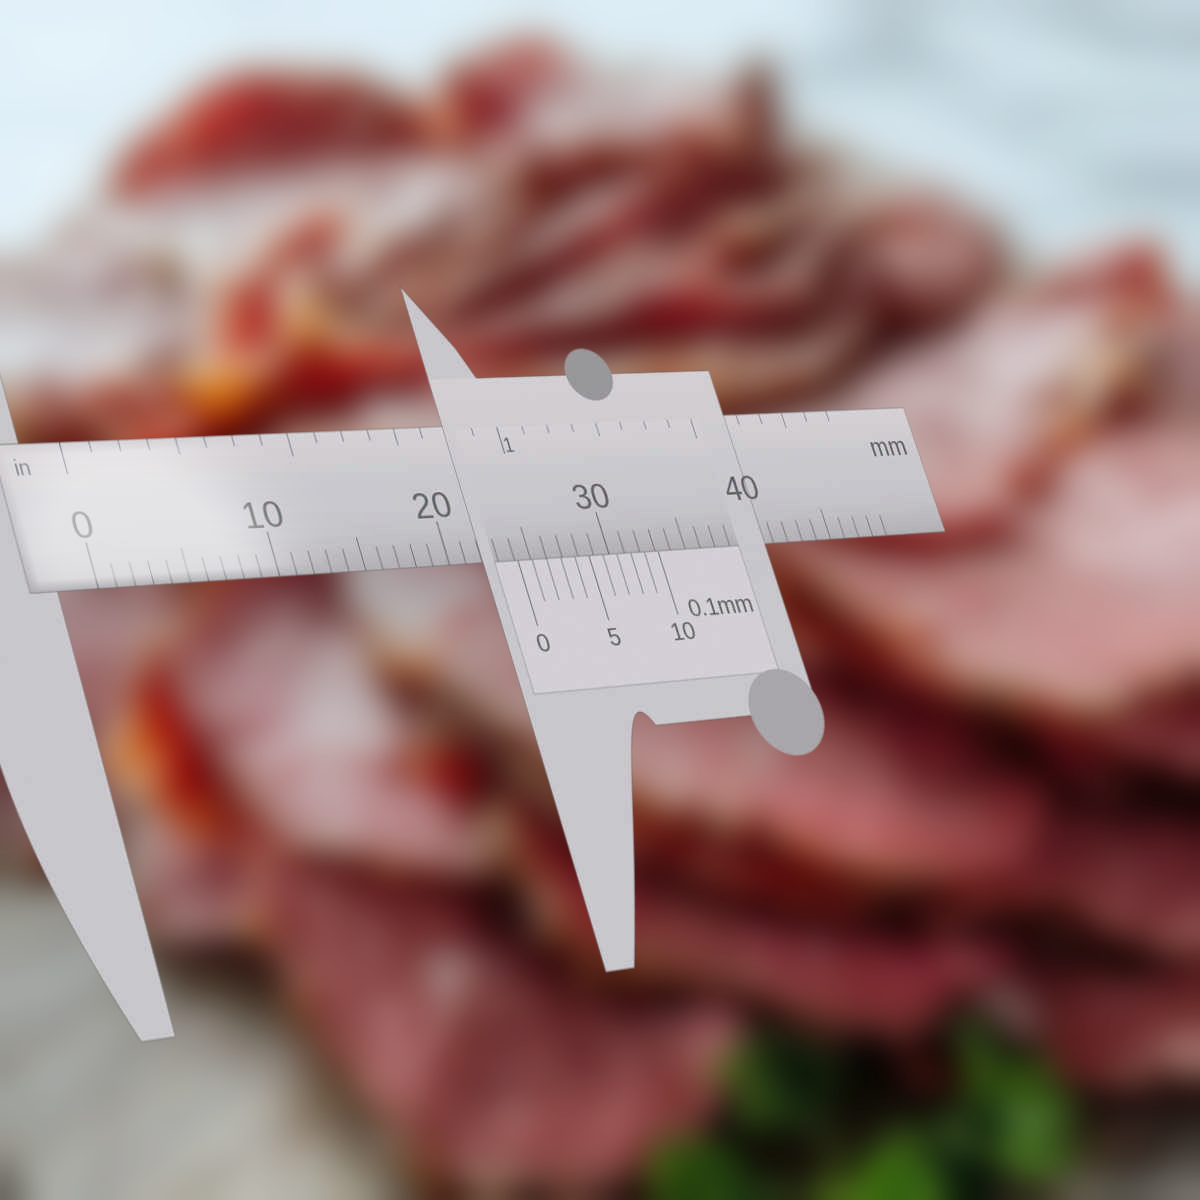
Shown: value=24.2 unit=mm
